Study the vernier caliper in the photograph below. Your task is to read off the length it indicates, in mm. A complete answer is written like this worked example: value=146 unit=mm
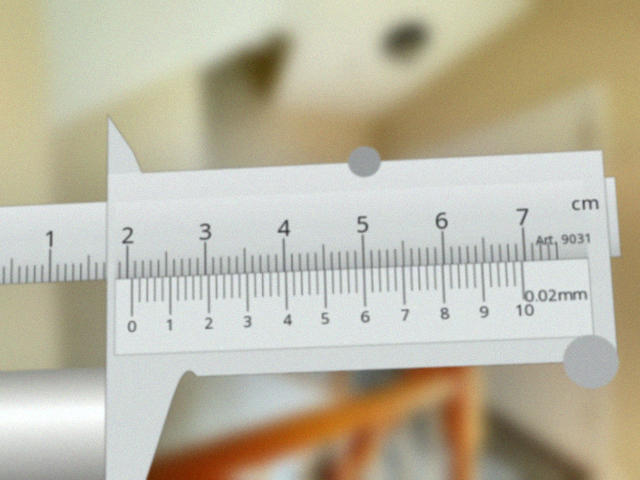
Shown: value=20.6 unit=mm
